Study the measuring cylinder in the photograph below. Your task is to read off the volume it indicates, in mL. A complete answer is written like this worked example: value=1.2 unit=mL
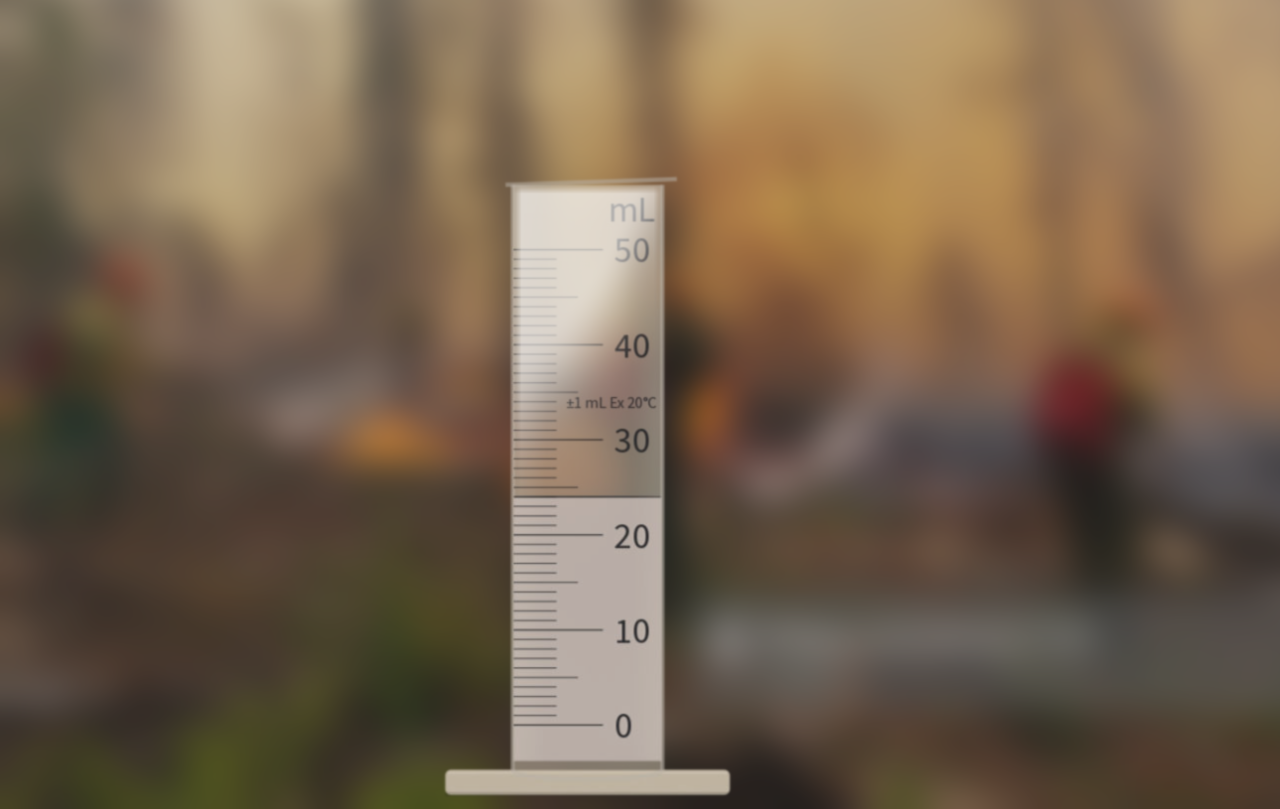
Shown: value=24 unit=mL
